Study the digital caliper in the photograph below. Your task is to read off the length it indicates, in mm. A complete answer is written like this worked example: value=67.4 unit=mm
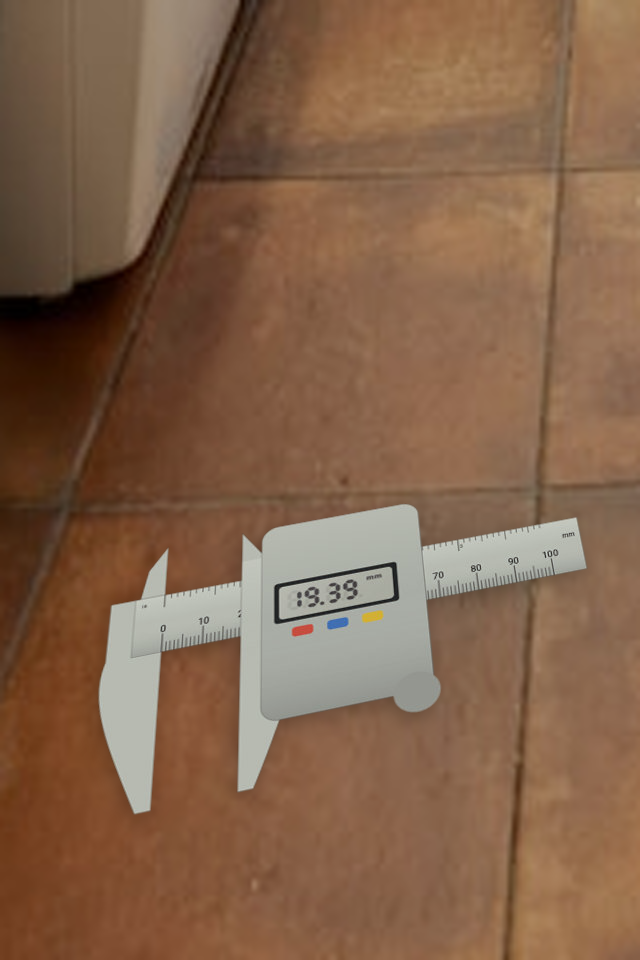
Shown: value=19.39 unit=mm
